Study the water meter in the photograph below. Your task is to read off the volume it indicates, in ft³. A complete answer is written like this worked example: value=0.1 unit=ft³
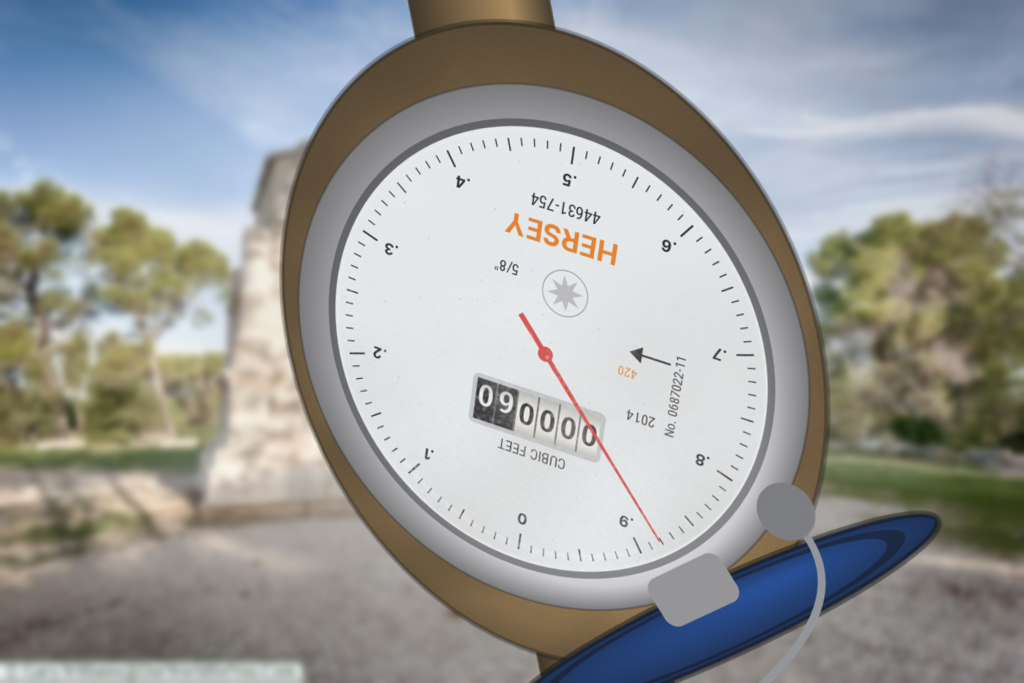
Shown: value=59.88 unit=ft³
